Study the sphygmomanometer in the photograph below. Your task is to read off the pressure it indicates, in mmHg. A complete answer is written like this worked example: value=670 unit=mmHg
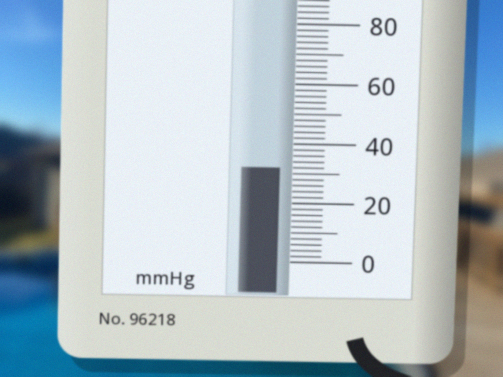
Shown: value=32 unit=mmHg
